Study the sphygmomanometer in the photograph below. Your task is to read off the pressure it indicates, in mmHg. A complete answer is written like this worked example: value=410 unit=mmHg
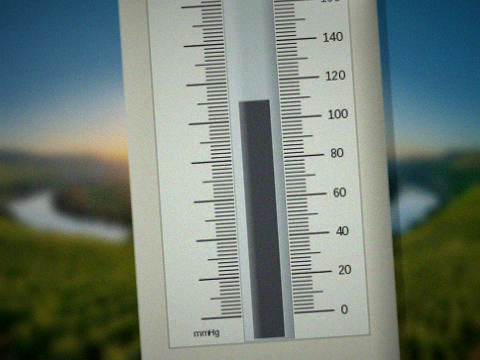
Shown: value=110 unit=mmHg
